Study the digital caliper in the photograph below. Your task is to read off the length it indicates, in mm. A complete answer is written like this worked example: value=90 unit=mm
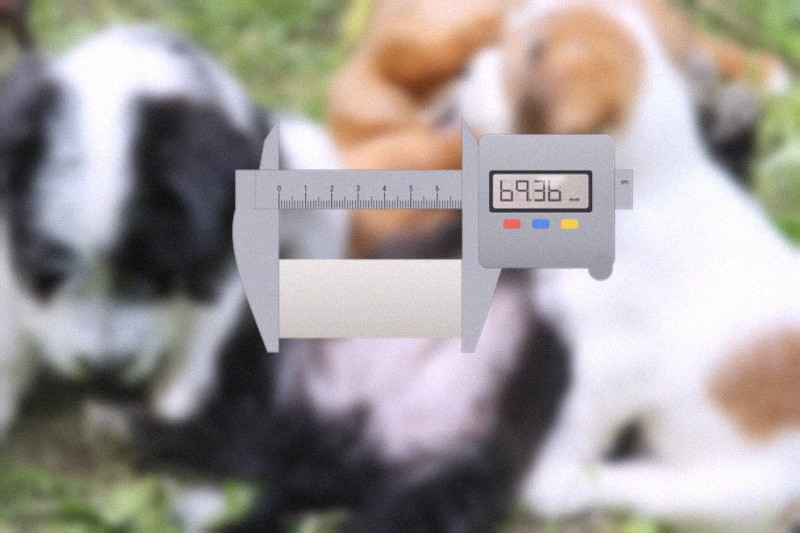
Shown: value=69.36 unit=mm
